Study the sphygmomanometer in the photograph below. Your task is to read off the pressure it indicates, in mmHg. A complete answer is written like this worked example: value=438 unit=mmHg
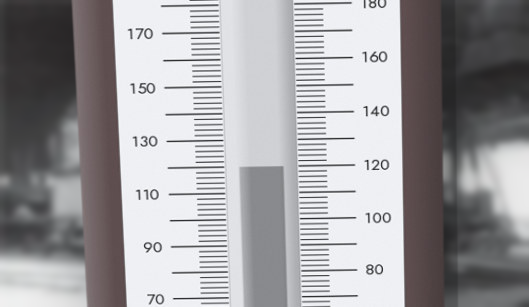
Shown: value=120 unit=mmHg
